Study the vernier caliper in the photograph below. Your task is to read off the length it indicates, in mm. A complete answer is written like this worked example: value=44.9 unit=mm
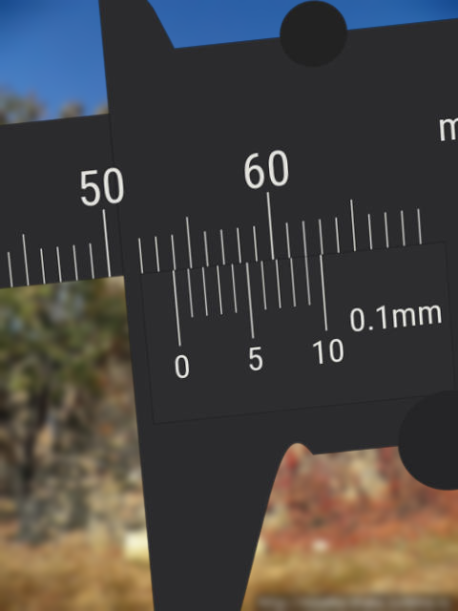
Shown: value=53.9 unit=mm
